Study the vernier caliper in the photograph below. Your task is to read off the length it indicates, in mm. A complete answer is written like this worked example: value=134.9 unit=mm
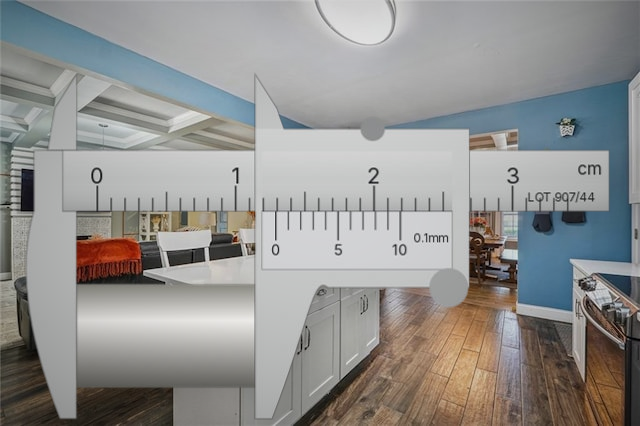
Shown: value=12.9 unit=mm
